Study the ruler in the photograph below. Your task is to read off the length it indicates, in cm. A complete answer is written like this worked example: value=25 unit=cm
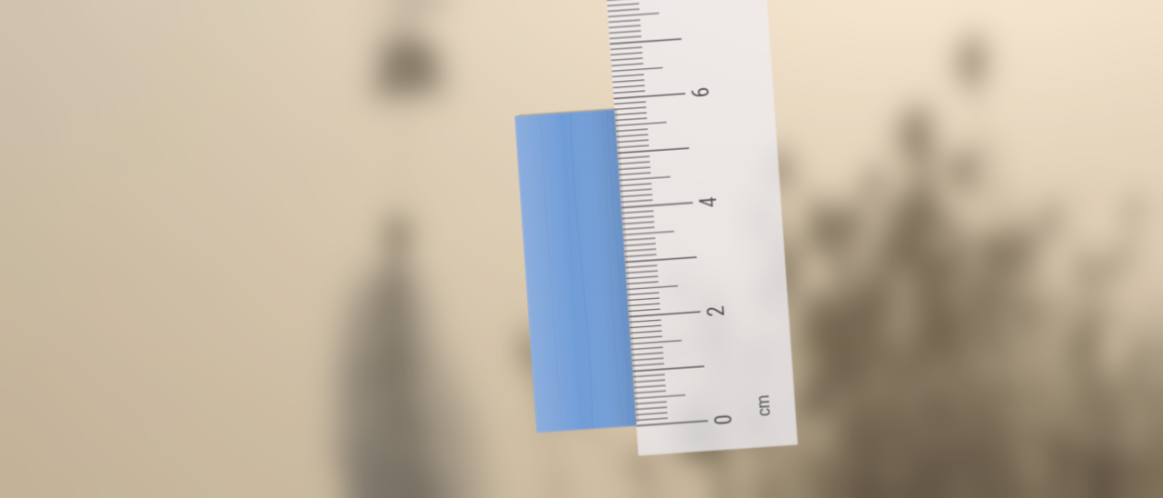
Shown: value=5.8 unit=cm
